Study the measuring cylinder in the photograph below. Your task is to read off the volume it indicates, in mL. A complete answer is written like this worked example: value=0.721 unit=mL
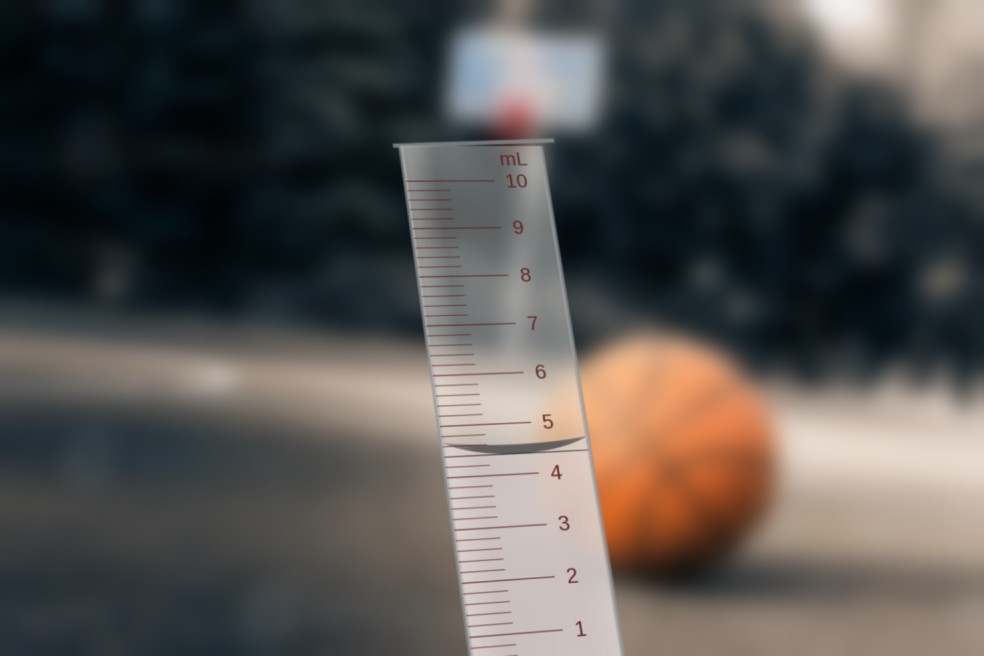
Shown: value=4.4 unit=mL
